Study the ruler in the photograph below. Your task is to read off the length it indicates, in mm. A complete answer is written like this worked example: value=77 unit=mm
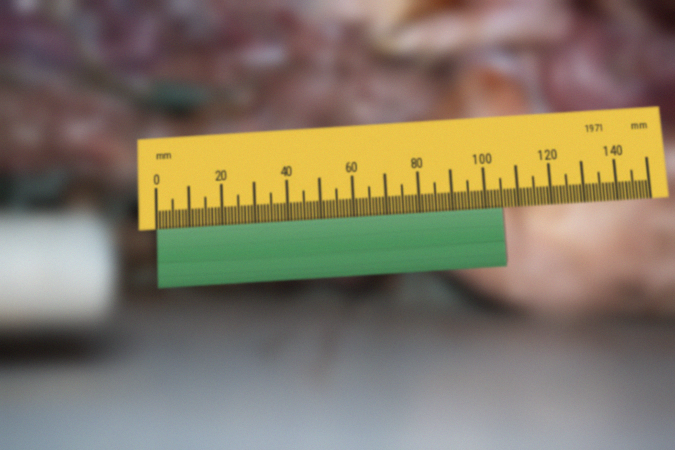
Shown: value=105 unit=mm
